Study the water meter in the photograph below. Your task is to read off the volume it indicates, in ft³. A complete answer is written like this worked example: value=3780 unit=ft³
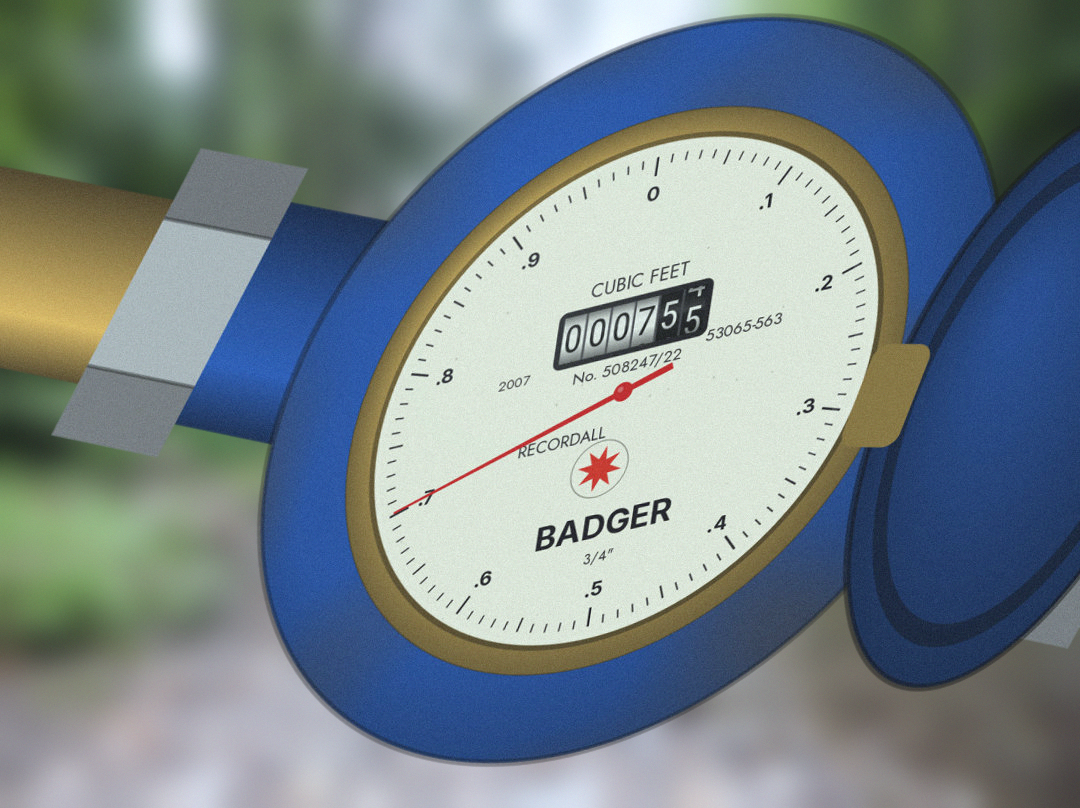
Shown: value=754.70 unit=ft³
